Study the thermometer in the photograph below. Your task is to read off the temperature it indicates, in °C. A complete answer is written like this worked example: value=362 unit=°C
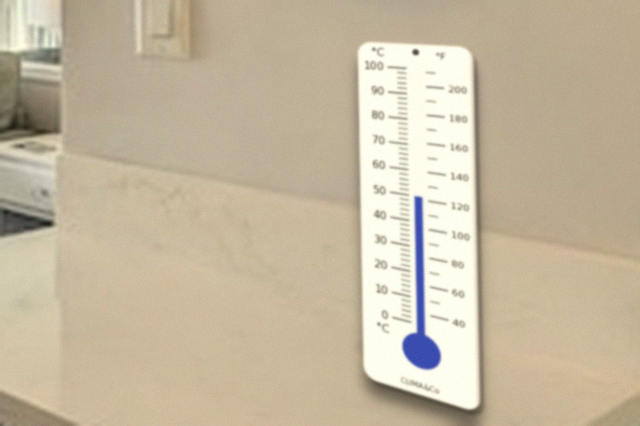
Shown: value=50 unit=°C
